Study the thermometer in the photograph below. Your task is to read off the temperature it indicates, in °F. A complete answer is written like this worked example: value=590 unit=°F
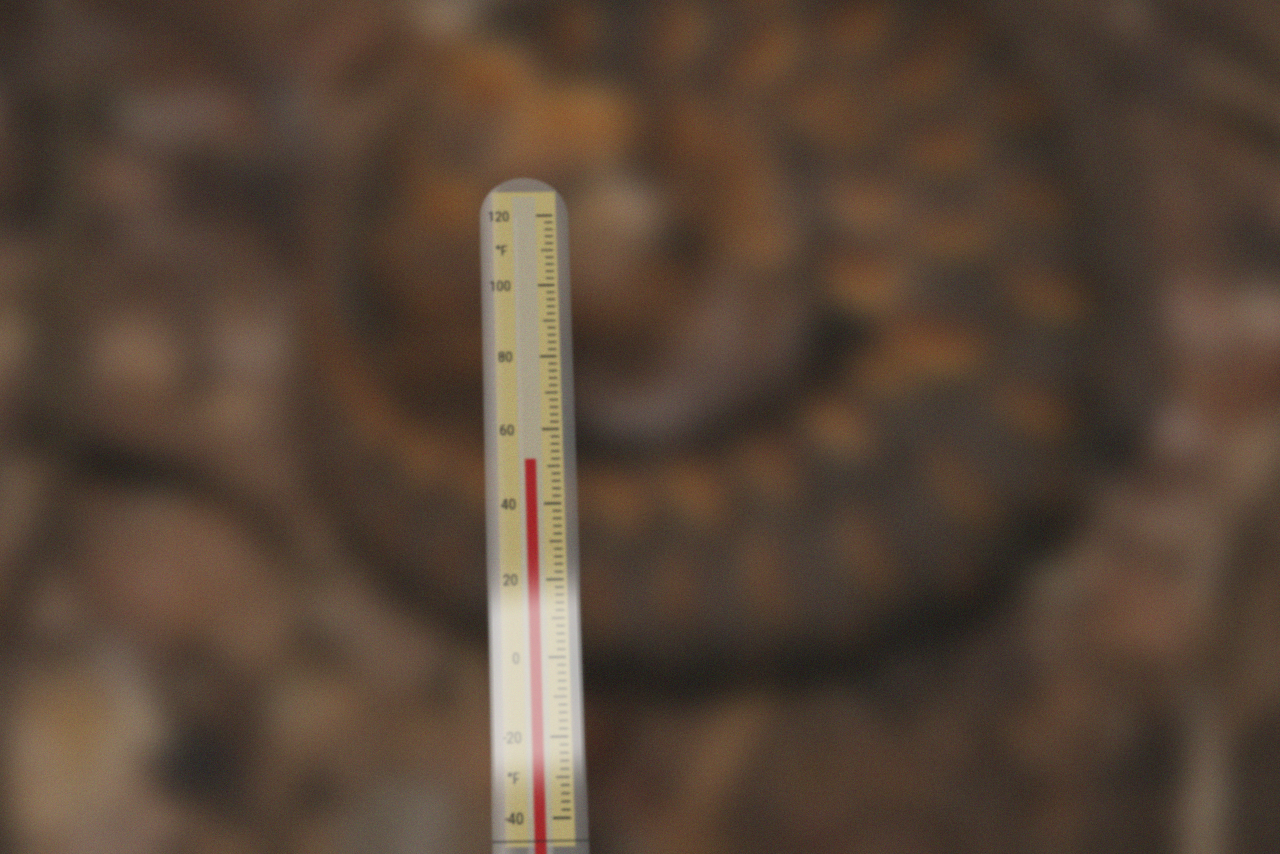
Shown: value=52 unit=°F
